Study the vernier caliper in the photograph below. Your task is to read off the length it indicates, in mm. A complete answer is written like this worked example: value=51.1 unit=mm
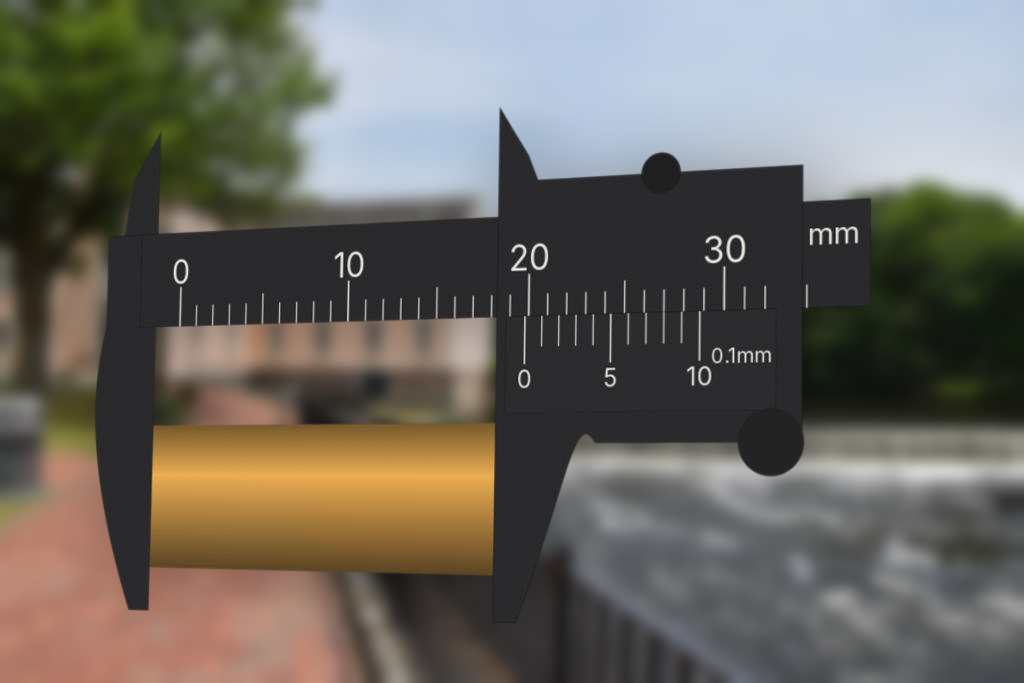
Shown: value=19.8 unit=mm
